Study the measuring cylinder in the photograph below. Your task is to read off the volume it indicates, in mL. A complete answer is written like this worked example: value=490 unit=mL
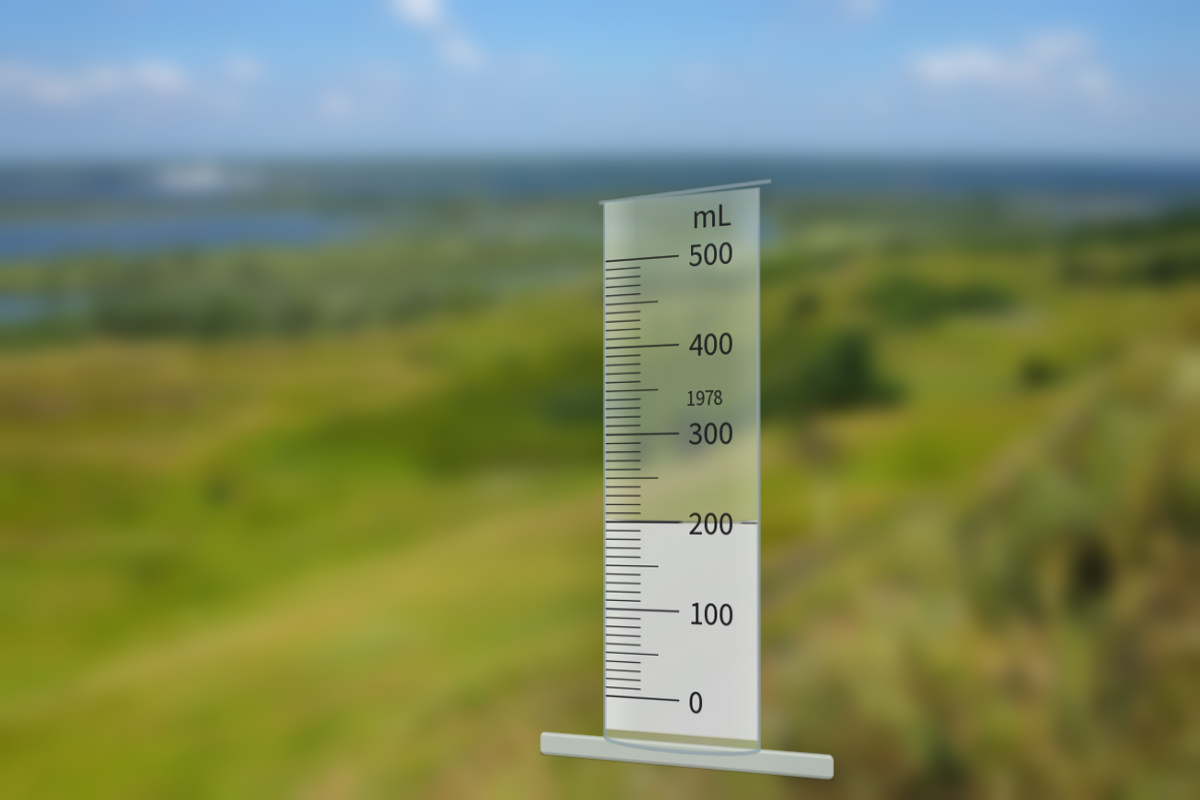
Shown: value=200 unit=mL
